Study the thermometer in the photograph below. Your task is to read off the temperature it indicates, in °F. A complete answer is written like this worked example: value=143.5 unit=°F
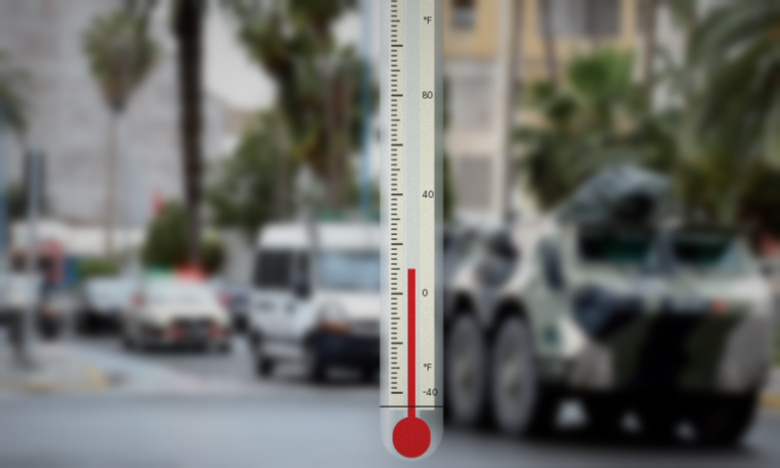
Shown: value=10 unit=°F
